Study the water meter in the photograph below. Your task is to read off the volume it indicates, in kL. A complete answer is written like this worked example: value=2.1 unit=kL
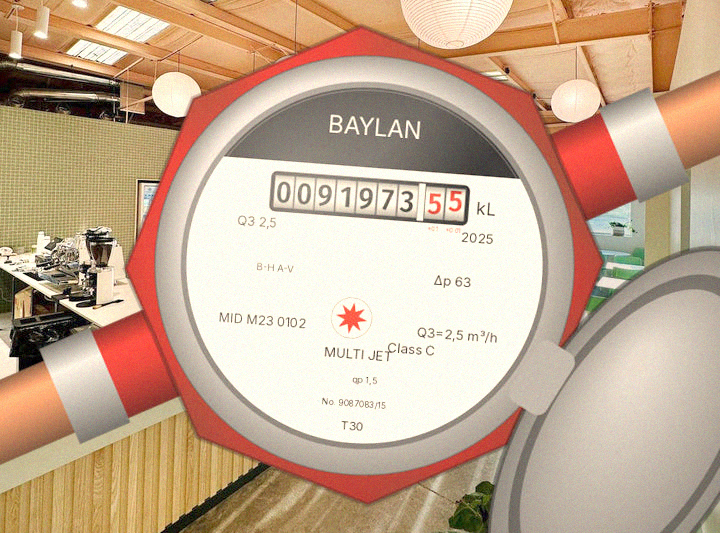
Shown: value=91973.55 unit=kL
